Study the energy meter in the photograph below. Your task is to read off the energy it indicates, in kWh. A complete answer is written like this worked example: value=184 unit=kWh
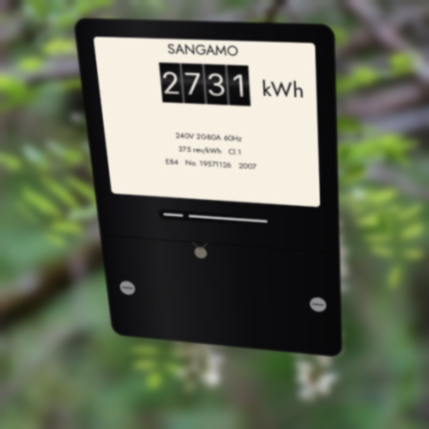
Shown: value=2731 unit=kWh
